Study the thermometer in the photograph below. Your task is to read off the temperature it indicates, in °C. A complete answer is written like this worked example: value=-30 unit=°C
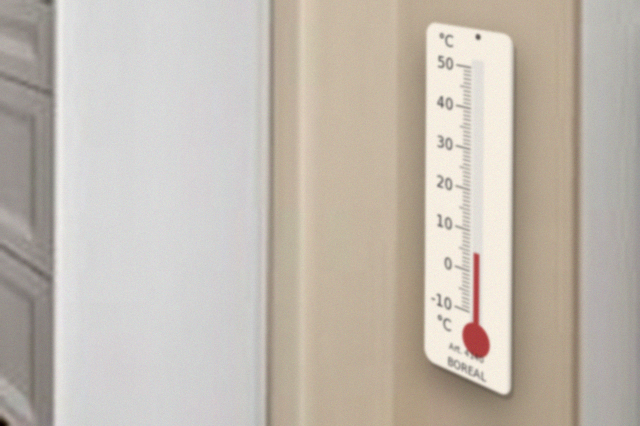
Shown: value=5 unit=°C
